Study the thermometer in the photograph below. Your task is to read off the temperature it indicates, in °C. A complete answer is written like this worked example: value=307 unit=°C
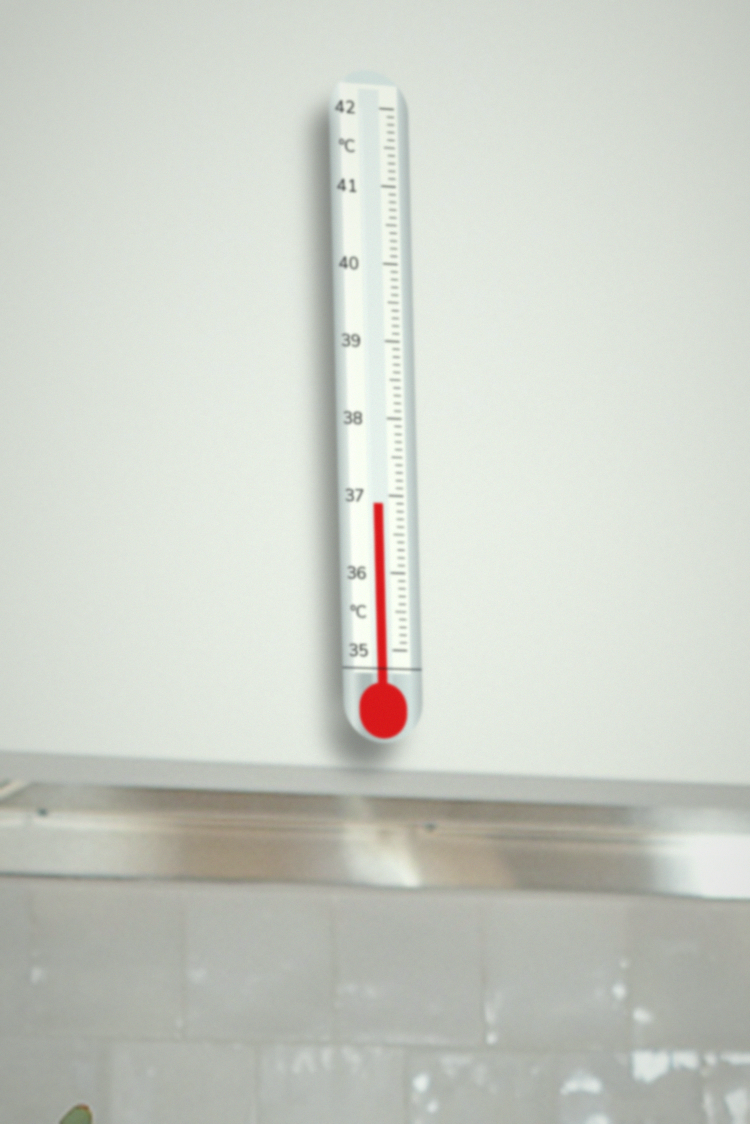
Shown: value=36.9 unit=°C
